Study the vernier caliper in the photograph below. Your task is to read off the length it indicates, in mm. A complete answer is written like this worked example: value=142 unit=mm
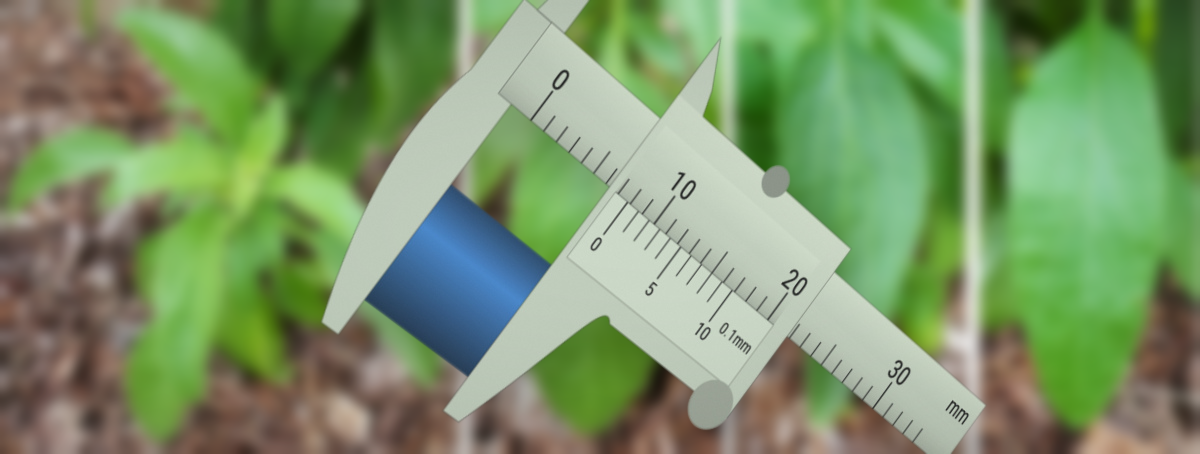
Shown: value=7.8 unit=mm
